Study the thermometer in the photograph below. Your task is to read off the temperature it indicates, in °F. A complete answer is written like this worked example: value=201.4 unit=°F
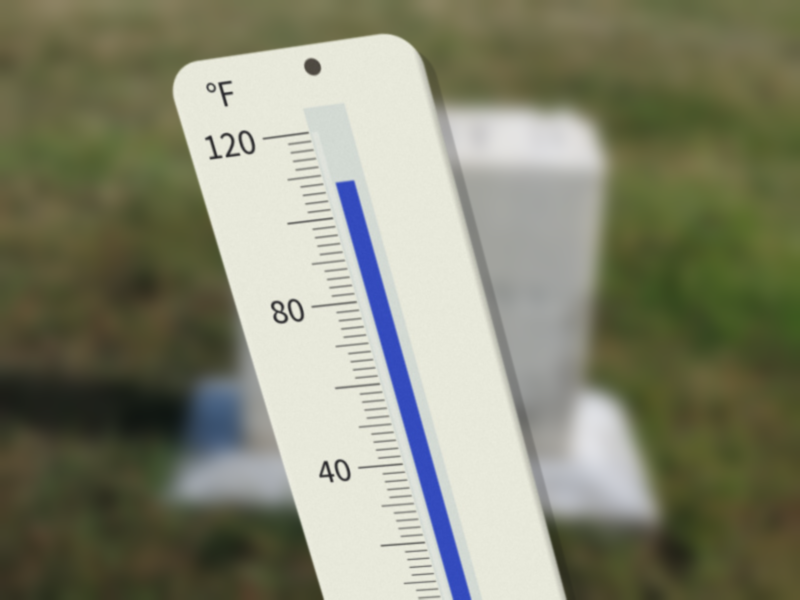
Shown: value=108 unit=°F
